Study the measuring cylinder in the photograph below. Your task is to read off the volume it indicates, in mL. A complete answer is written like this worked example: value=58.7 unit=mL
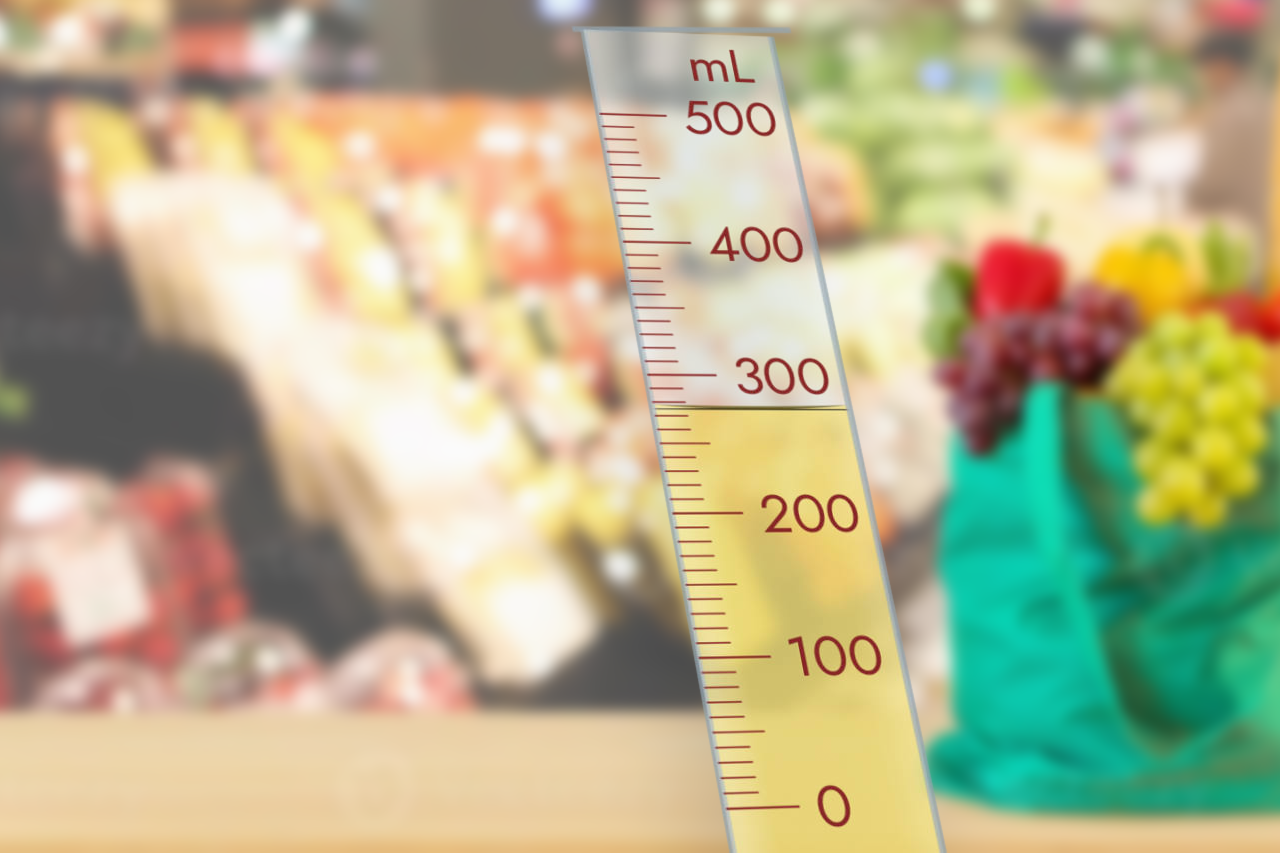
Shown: value=275 unit=mL
